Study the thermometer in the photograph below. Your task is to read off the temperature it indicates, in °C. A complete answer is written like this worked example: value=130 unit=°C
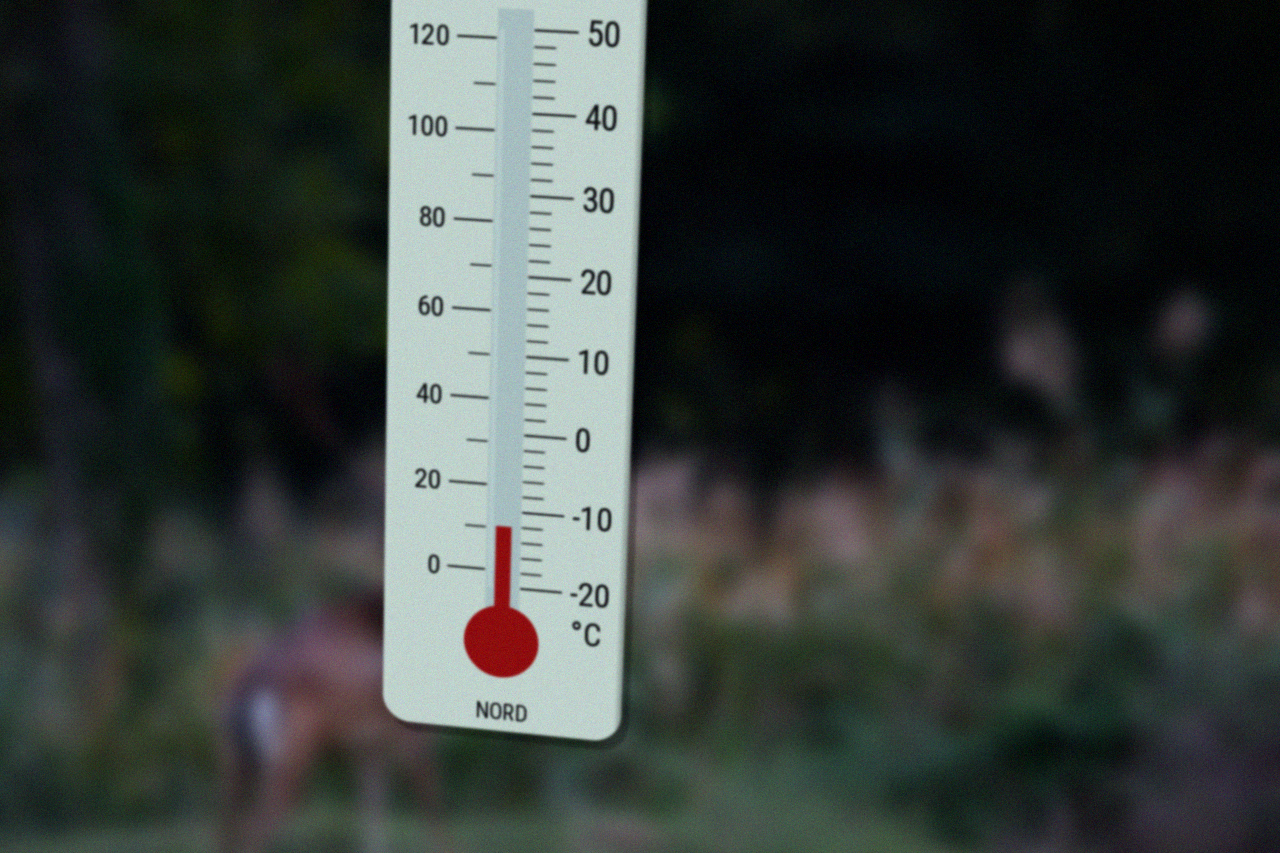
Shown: value=-12 unit=°C
